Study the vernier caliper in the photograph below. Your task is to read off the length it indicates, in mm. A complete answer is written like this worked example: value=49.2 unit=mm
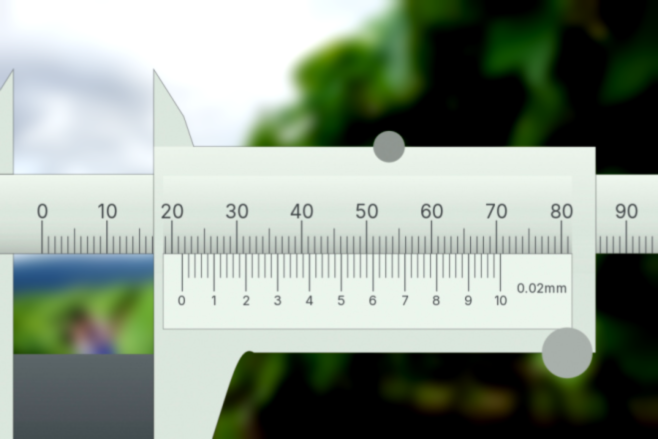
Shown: value=21.6 unit=mm
